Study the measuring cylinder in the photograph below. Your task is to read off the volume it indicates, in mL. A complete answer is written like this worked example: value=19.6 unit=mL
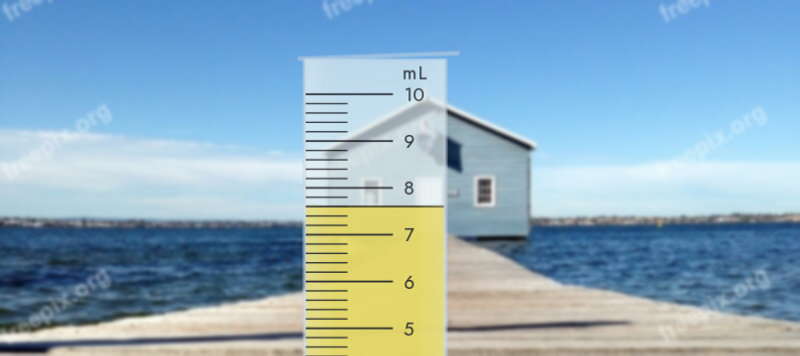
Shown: value=7.6 unit=mL
